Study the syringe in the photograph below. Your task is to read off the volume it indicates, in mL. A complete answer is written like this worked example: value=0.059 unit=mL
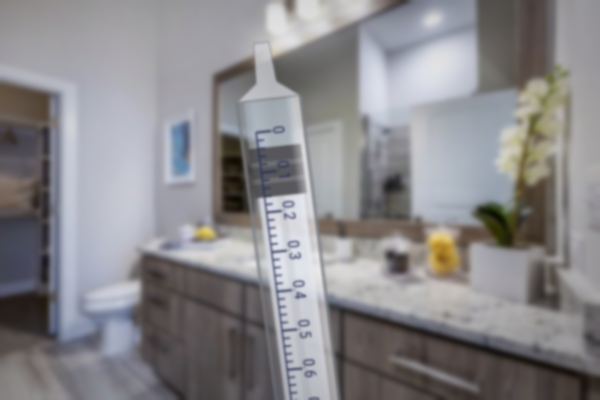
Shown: value=0.04 unit=mL
